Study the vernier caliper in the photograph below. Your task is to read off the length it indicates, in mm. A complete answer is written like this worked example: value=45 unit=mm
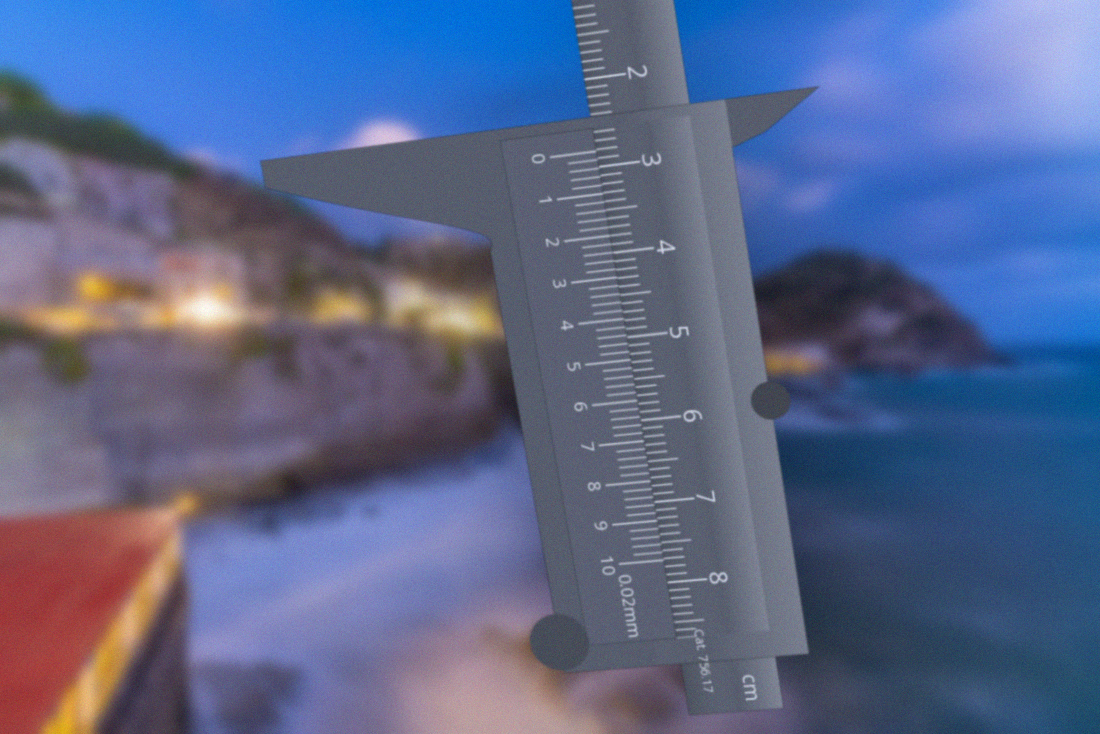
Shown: value=28.2 unit=mm
